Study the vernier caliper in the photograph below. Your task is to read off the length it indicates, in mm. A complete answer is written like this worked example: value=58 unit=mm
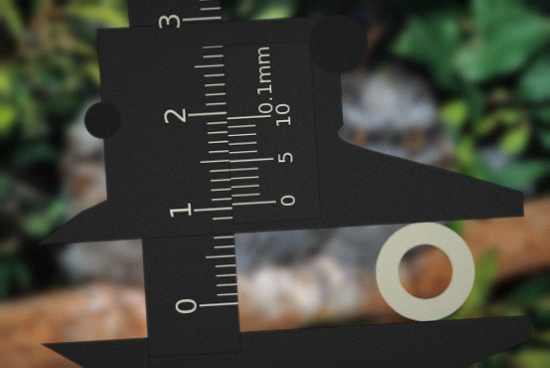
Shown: value=10.4 unit=mm
